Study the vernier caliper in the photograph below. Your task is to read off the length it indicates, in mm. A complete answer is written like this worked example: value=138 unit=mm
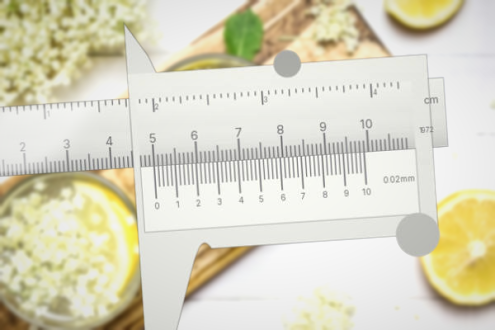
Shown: value=50.0 unit=mm
